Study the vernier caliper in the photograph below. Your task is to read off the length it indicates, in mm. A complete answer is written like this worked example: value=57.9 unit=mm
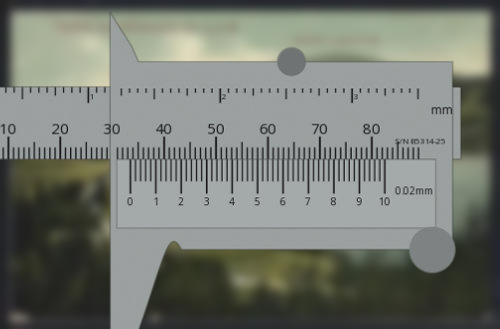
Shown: value=33.5 unit=mm
